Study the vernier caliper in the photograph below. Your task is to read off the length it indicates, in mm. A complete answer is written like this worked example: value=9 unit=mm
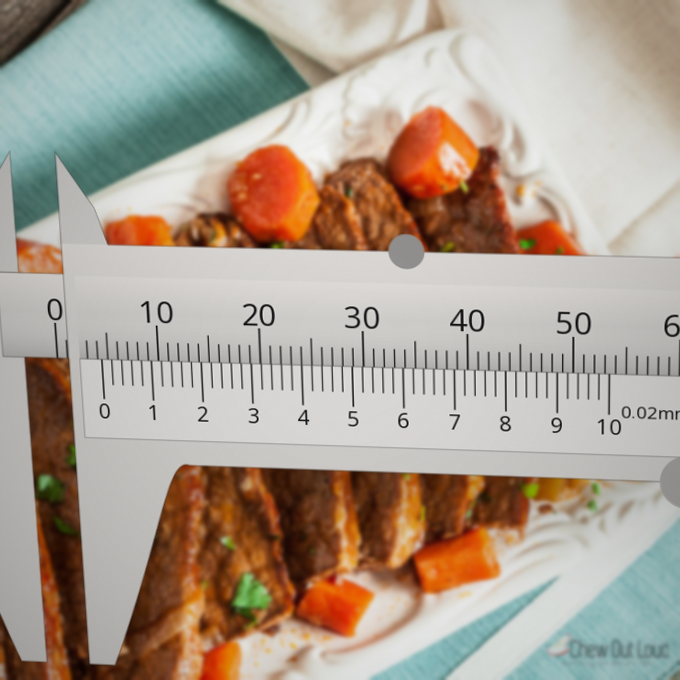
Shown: value=4.4 unit=mm
